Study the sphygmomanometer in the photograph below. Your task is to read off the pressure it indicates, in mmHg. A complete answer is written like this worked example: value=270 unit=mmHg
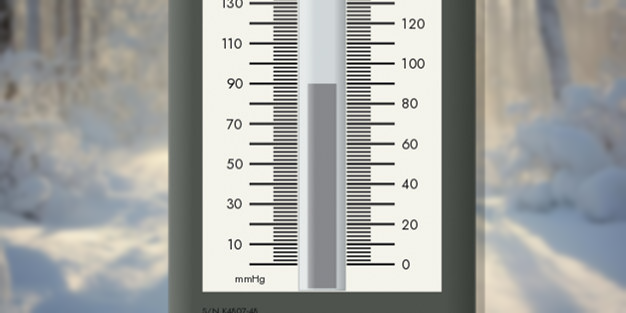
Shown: value=90 unit=mmHg
